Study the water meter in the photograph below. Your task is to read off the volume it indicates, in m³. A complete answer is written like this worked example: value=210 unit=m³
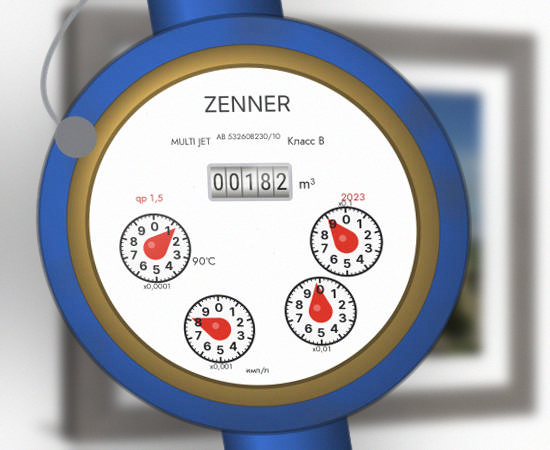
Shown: value=182.8981 unit=m³
